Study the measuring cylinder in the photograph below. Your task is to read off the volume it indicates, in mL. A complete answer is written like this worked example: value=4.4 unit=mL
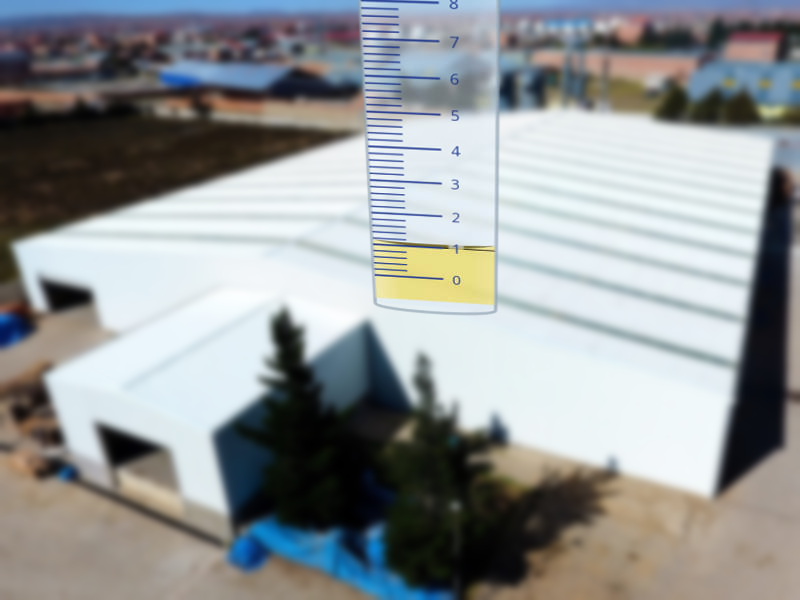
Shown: value=1 unit=mL
